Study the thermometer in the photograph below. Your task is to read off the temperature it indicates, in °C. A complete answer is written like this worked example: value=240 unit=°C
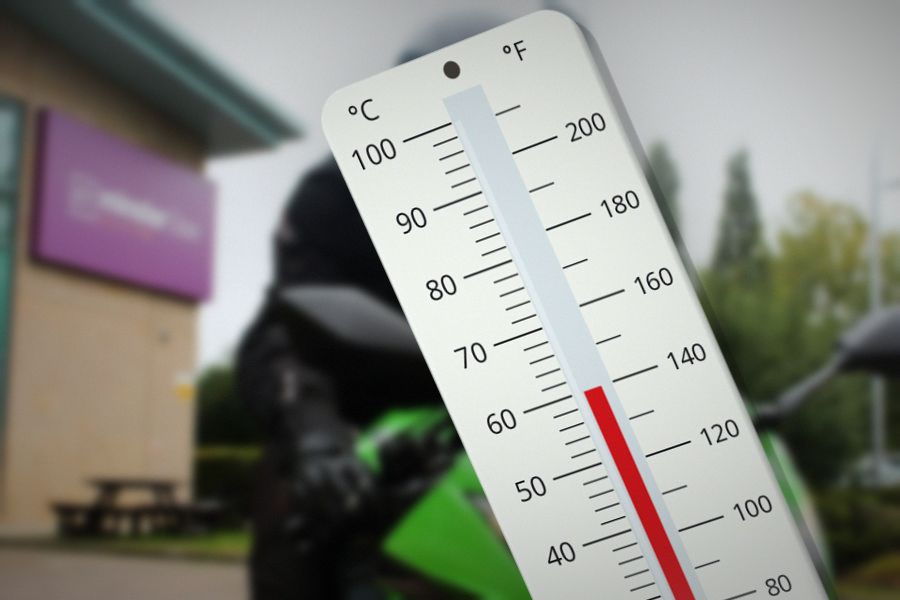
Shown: value=60 unit=°C
